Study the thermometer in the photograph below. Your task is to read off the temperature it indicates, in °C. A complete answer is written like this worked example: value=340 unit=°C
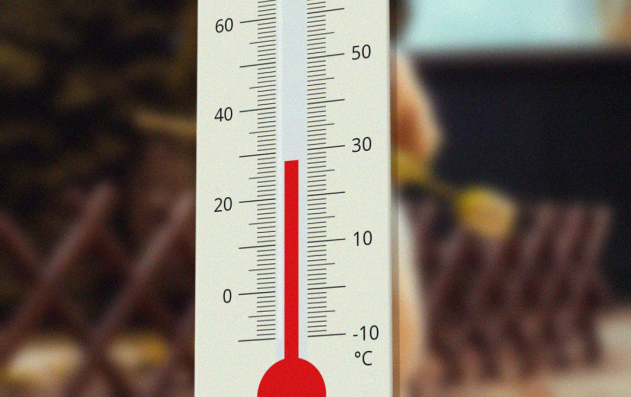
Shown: value=28 unit=°C
